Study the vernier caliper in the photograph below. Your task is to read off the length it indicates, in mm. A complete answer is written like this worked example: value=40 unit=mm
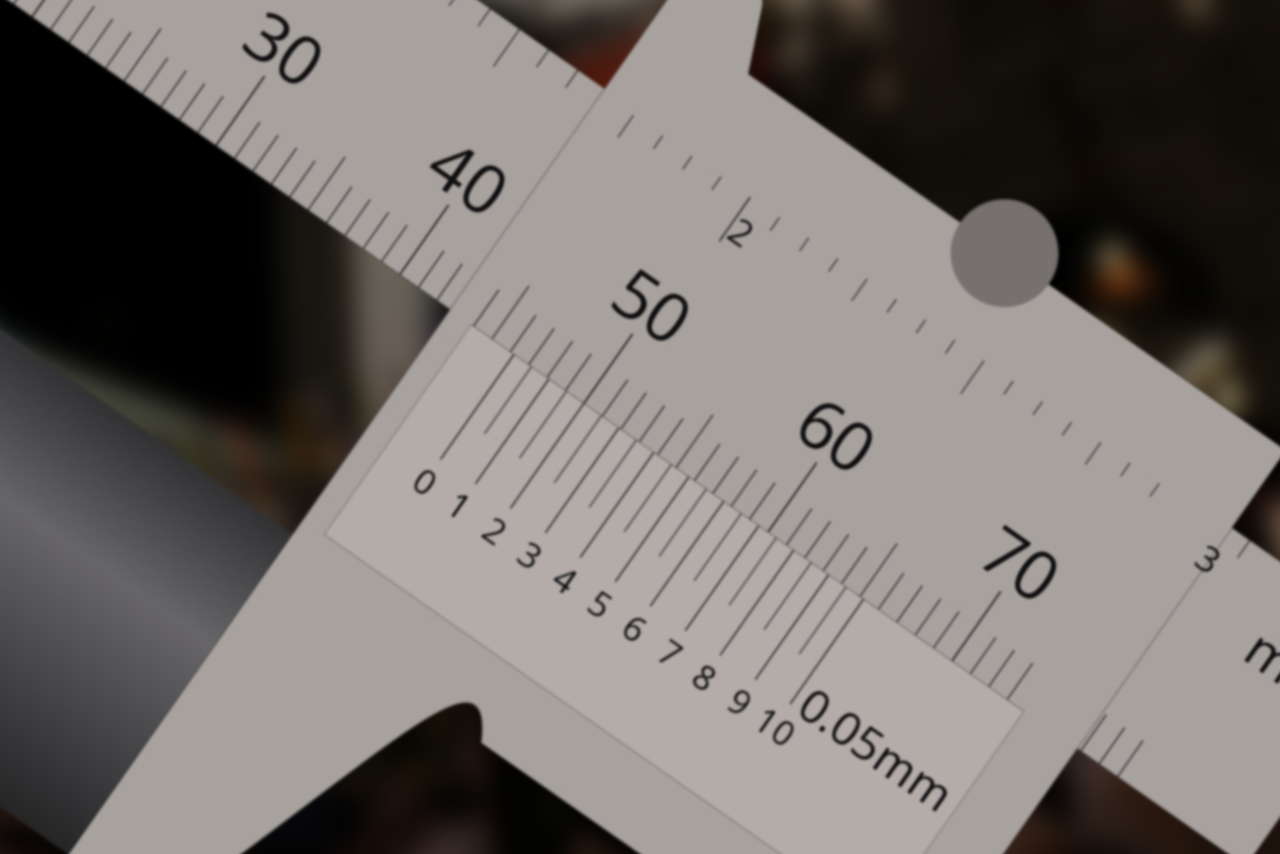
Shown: value=46.2 unit=mm
